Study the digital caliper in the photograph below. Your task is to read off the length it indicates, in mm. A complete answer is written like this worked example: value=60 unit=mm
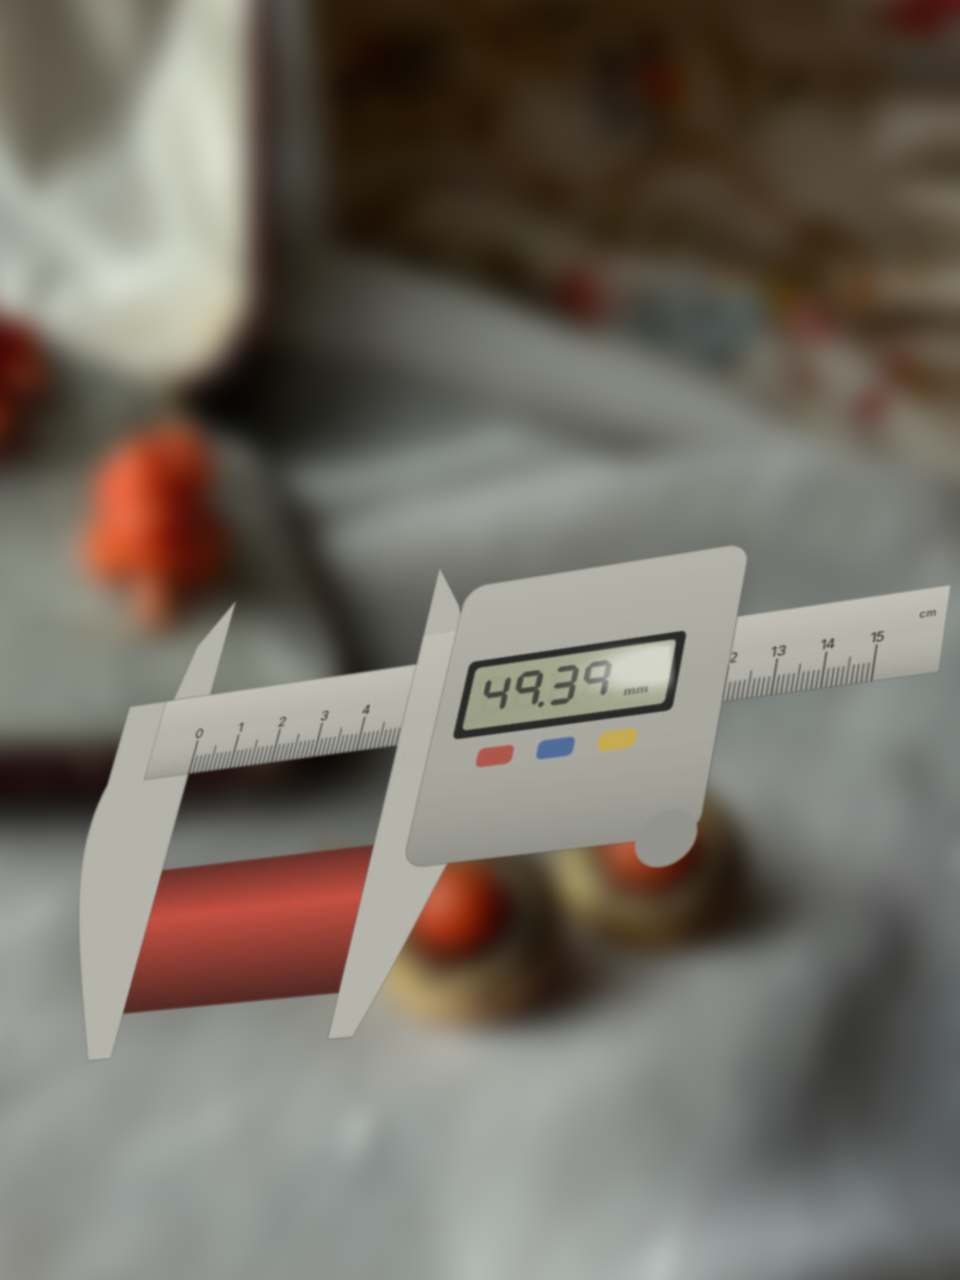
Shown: value=49.39 unit=mm
